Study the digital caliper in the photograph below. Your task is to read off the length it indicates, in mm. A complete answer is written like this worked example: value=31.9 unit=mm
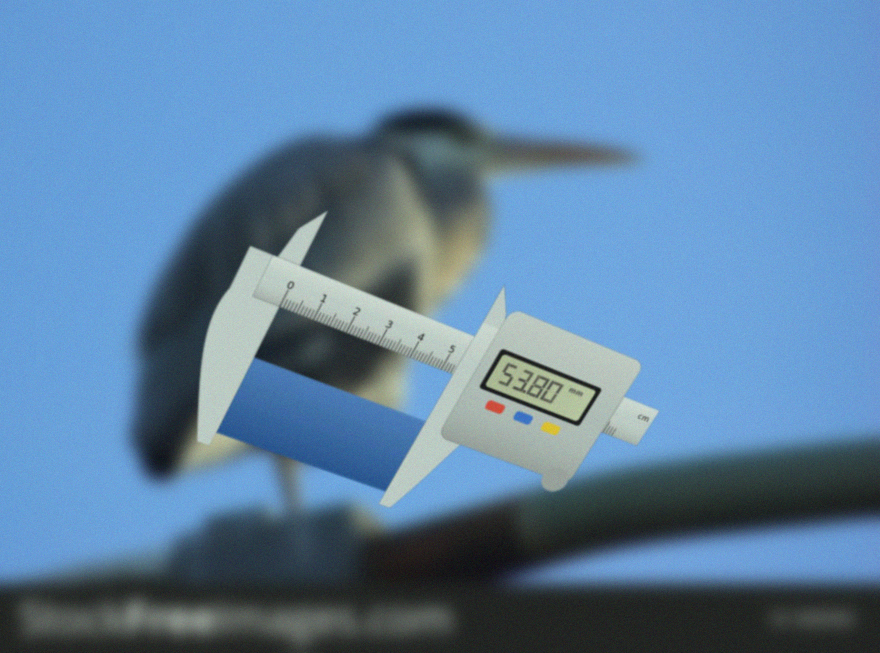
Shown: value=53.80 unit=mm
